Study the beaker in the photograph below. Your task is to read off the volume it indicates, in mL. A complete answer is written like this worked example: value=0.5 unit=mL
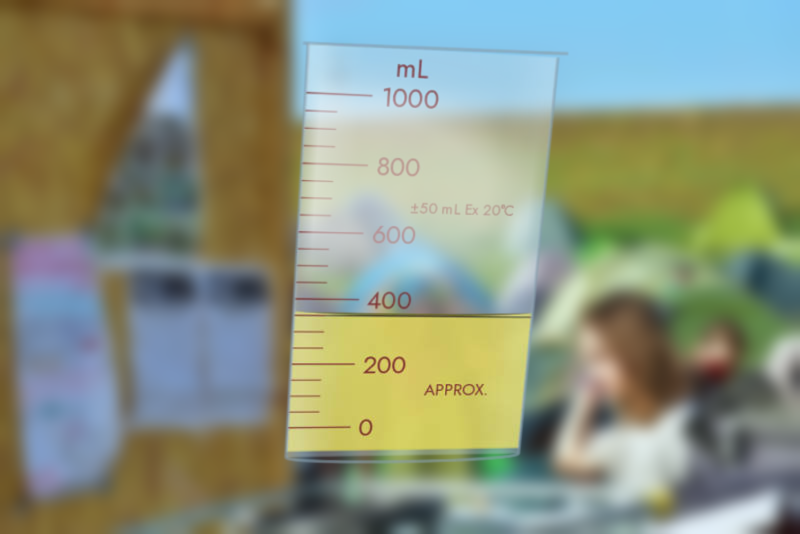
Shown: value=350 unit=mL
